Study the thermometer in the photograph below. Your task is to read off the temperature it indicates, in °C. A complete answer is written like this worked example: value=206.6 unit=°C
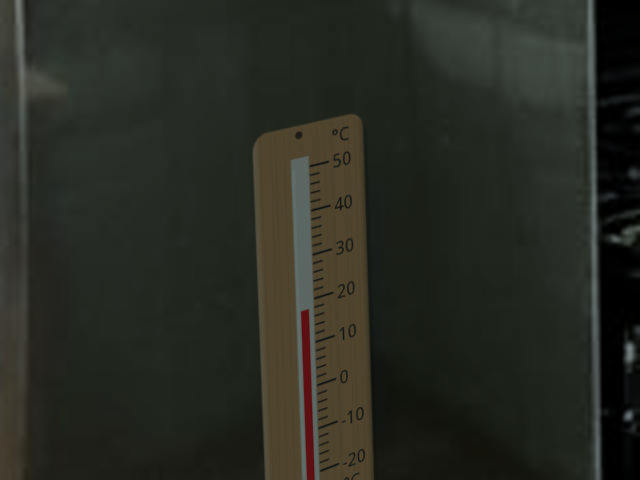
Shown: value=18 unit=°C
